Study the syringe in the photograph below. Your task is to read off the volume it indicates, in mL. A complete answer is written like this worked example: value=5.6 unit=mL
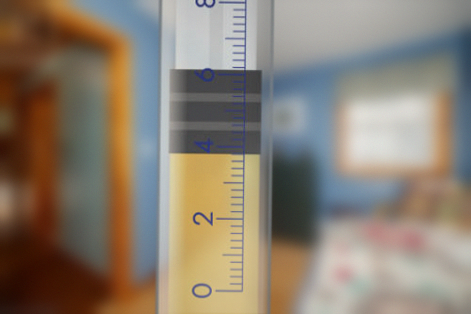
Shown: value=3.8 unit=mL
